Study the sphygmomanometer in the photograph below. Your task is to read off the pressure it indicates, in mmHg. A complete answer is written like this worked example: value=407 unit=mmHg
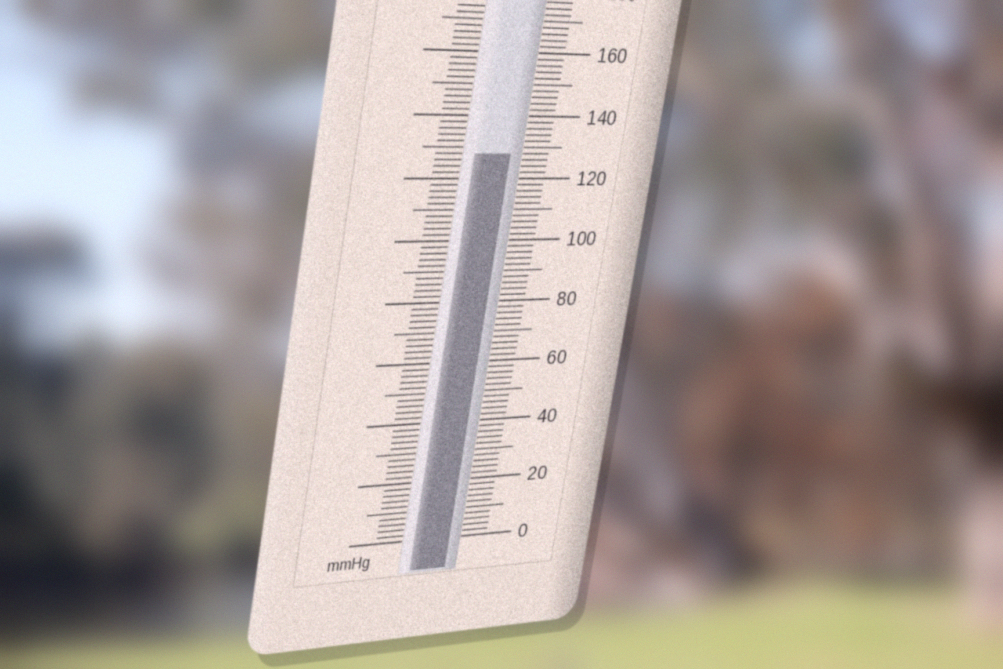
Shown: value=128 unit=mmHg
